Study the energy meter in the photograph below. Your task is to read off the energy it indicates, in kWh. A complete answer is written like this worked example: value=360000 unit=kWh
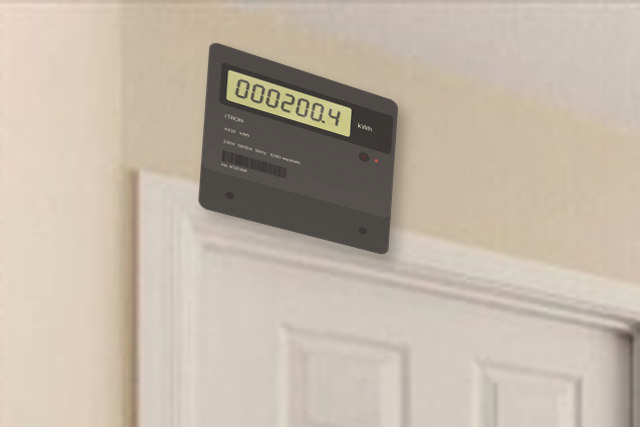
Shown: value=200.4 unit=kWh
